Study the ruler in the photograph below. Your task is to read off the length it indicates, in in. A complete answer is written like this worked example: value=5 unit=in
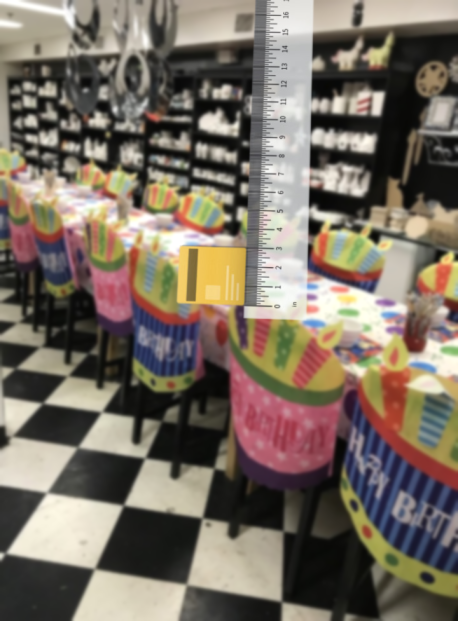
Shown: value=3 unit=in
